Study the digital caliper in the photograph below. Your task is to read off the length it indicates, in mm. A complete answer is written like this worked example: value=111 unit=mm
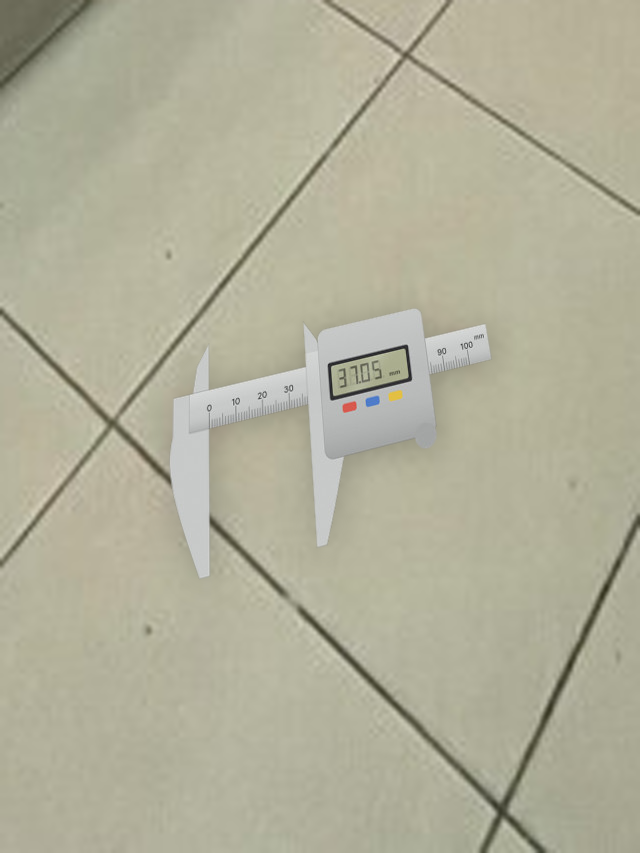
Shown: value=37.05 unit=mm
